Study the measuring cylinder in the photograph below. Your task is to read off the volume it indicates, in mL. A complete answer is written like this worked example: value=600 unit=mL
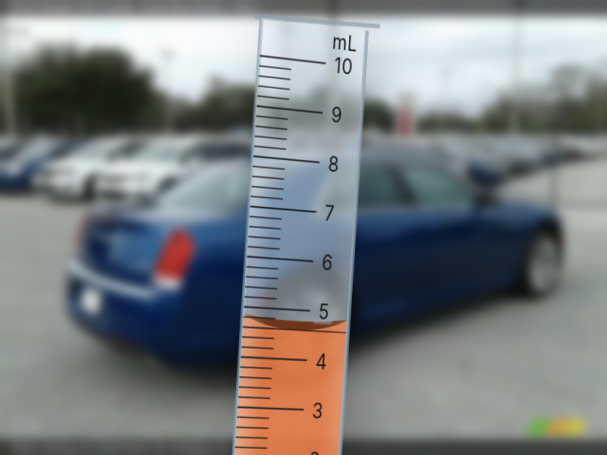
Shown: value=4.6 unit=mL
